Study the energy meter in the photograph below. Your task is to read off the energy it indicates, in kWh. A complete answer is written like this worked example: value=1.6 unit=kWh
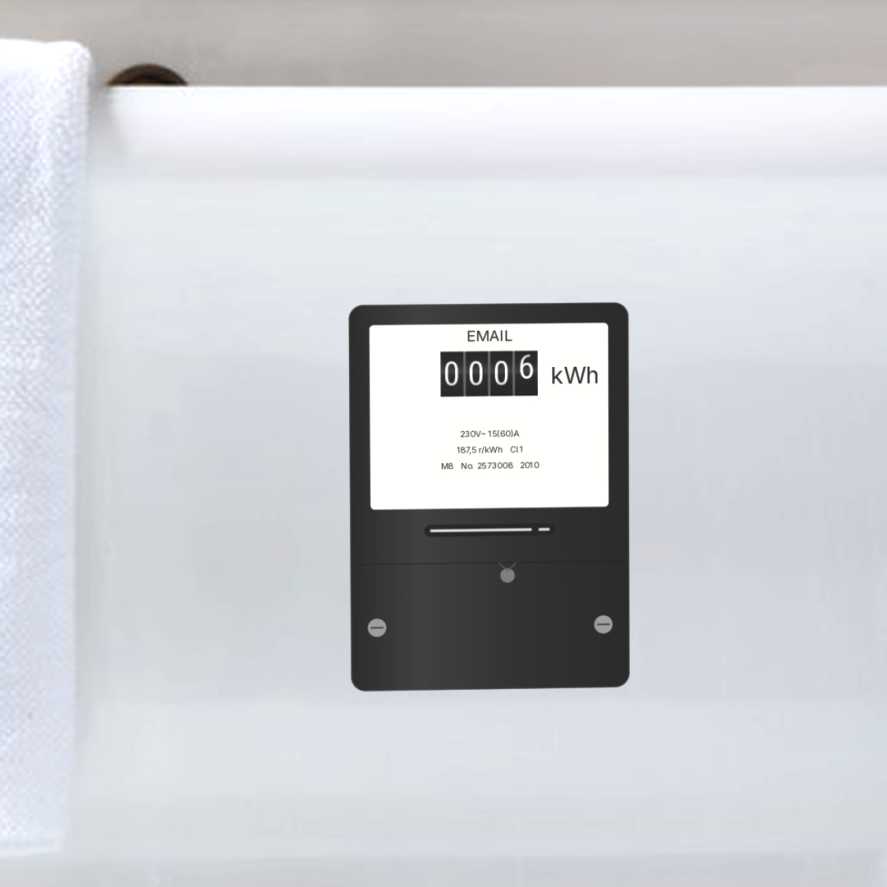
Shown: value=6 unit=kWh
